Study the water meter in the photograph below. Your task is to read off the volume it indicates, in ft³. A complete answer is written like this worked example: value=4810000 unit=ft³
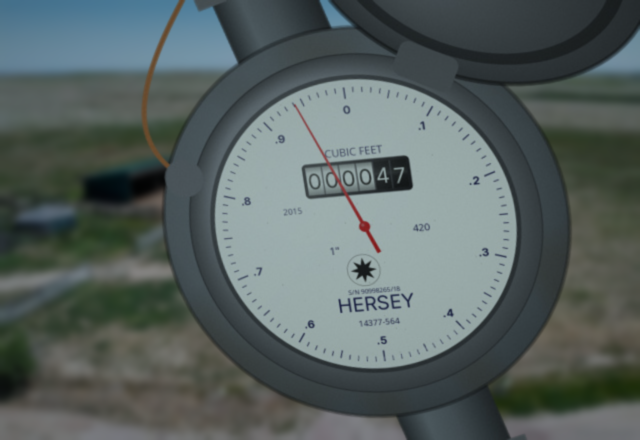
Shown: value=46.94 unit=ft³
